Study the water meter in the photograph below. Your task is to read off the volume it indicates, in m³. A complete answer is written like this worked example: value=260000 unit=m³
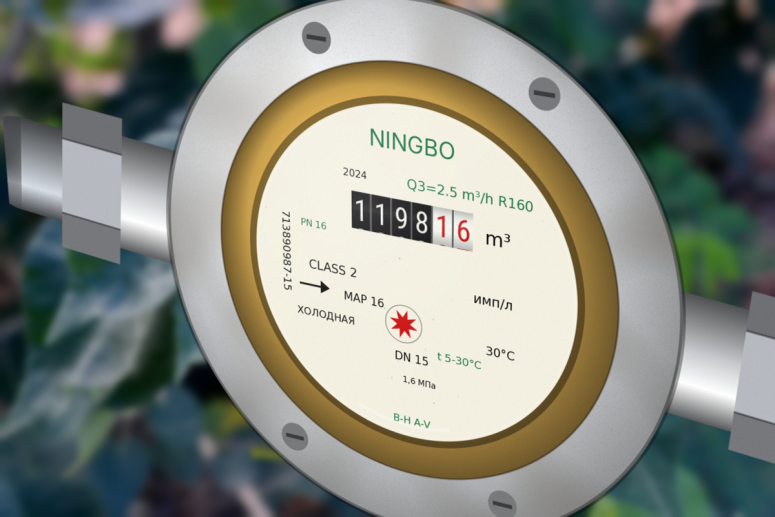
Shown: value=1198.16 unit=m³
